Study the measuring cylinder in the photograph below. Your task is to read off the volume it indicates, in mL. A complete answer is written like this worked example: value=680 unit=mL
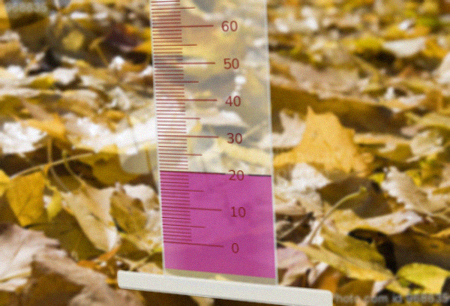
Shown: value=20 unit=mL
